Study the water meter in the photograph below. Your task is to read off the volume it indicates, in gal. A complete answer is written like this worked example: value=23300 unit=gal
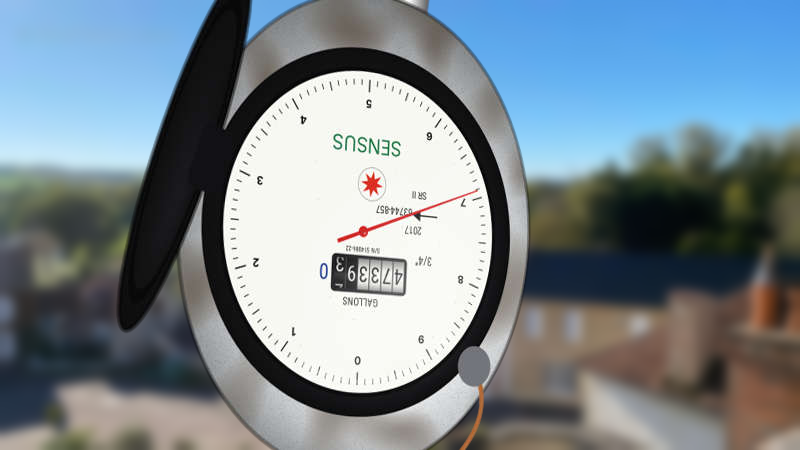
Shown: value=4733926.9 unit=gal
